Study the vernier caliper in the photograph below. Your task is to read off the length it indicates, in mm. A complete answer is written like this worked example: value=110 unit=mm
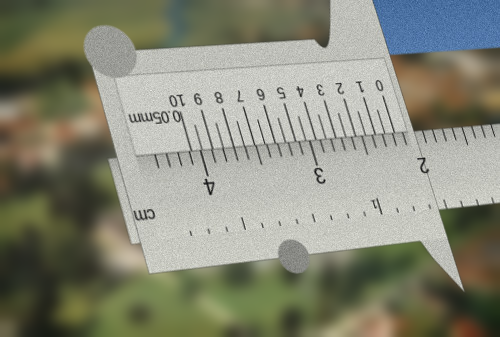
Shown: value=21.8 unit=mm
